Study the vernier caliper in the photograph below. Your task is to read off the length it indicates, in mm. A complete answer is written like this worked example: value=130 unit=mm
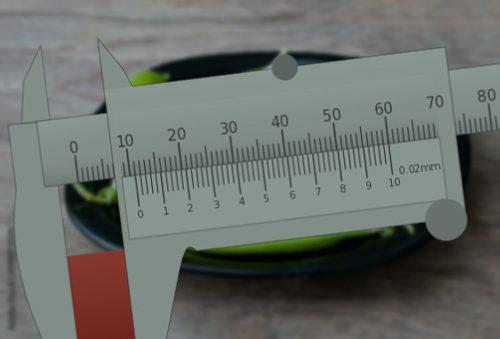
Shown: value=11.0 unit=mm
